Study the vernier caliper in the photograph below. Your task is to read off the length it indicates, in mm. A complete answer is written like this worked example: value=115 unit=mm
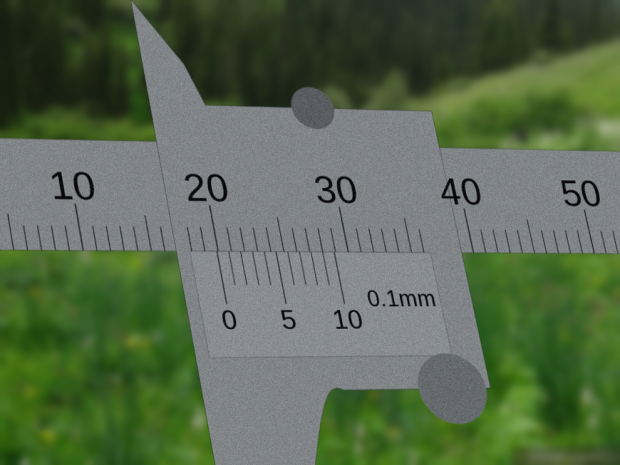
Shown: value=19.9 unit=mm
